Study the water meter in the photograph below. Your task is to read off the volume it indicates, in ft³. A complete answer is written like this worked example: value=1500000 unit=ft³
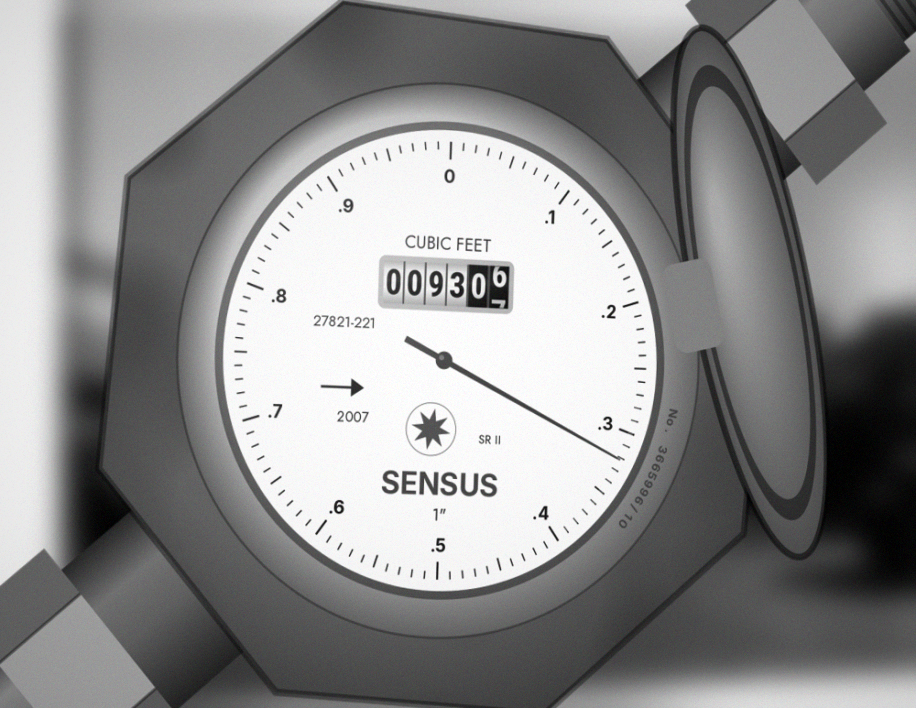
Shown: value=9306.32 unit=ft³
